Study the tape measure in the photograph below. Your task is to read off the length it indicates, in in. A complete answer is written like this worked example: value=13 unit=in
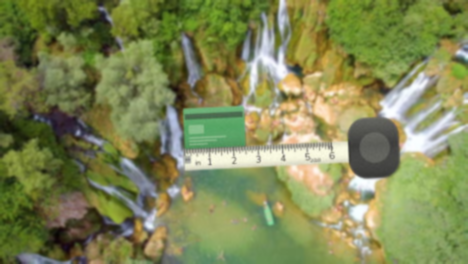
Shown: value=2.5 unit=in
